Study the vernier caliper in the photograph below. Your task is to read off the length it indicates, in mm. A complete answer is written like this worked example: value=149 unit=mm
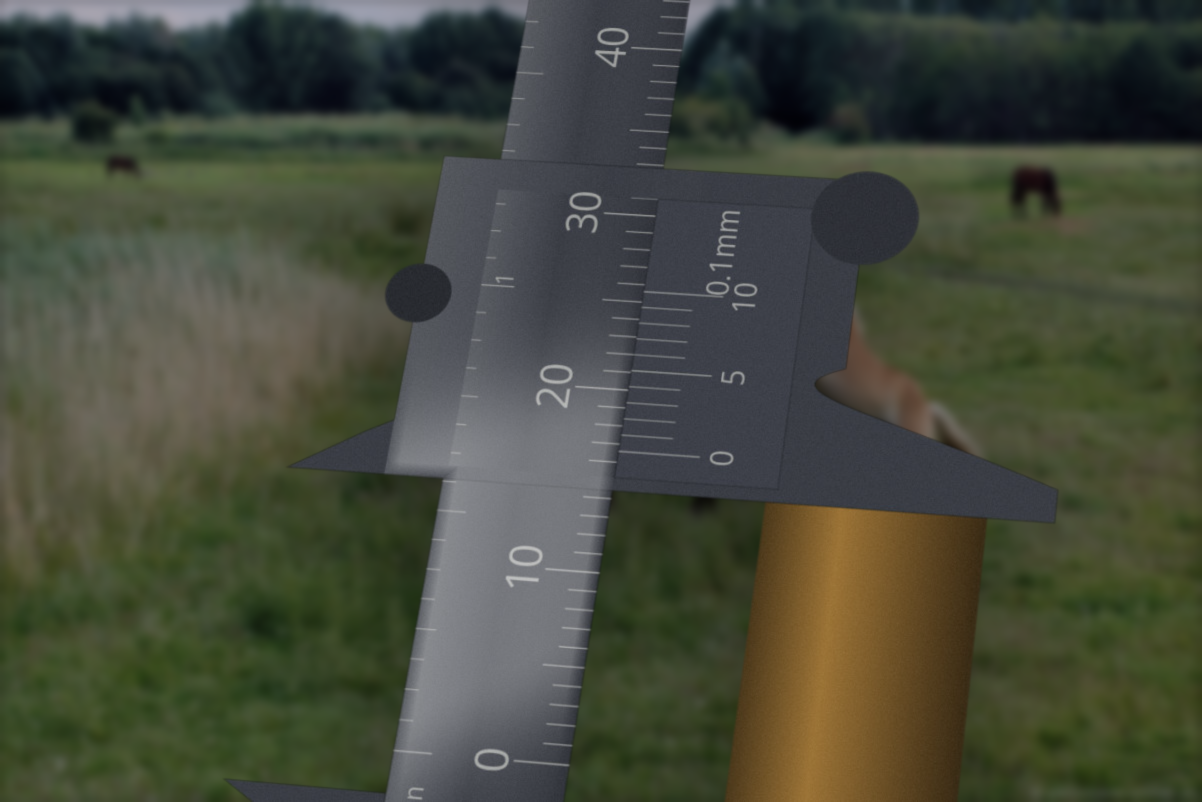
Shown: value=16.6 unit=mm
